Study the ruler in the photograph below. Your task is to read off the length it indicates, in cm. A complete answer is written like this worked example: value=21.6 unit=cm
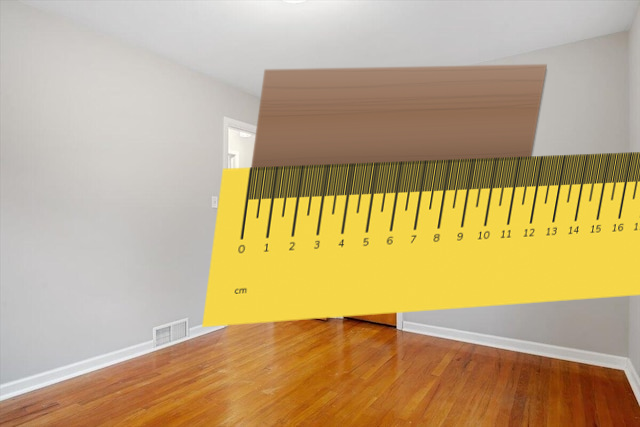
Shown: value=11.5 unit=cm
